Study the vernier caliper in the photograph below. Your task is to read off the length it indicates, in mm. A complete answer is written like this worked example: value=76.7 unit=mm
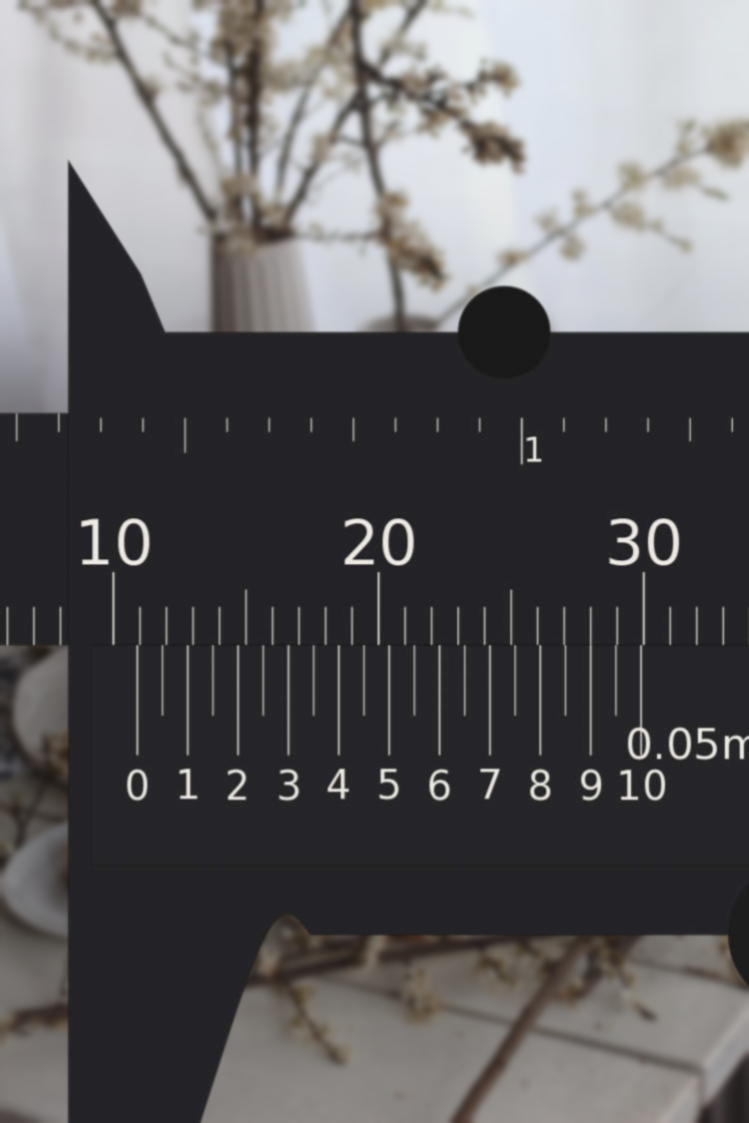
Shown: value=10.9 unit=mm
